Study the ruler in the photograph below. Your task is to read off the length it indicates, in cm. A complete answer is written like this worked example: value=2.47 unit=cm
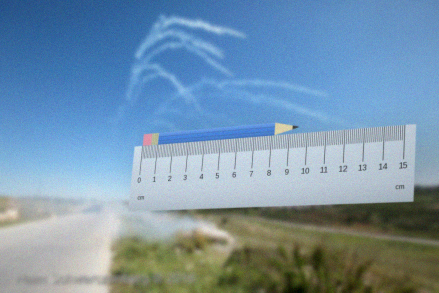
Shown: value=9.5 unit=cm
